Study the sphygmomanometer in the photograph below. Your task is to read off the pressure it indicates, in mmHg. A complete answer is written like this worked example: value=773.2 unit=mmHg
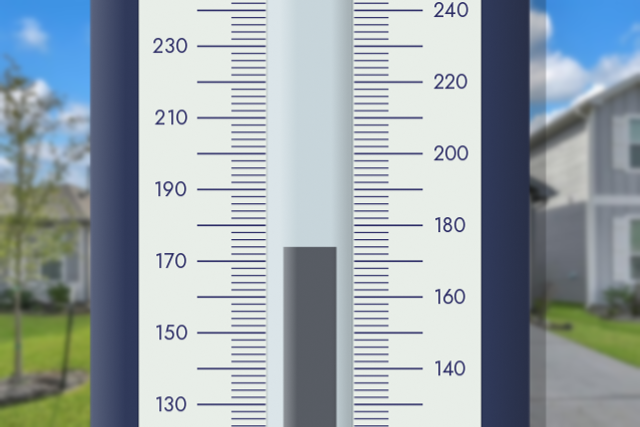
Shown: value=174 unit=mmHg
